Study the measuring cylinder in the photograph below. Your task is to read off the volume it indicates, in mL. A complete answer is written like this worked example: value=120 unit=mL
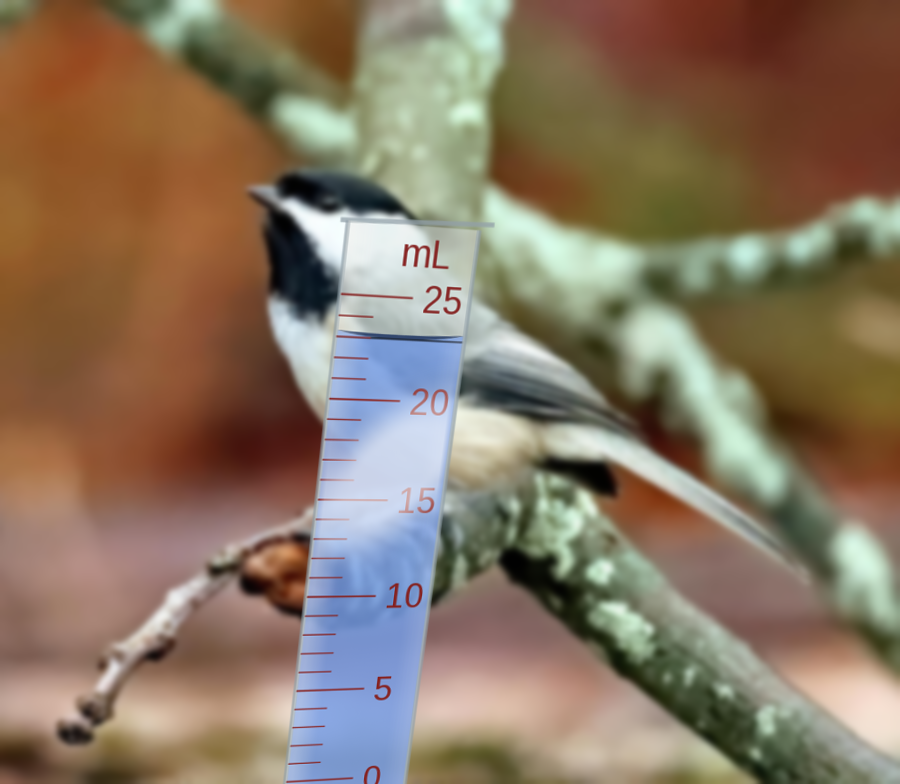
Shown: value=23 unit=mL
